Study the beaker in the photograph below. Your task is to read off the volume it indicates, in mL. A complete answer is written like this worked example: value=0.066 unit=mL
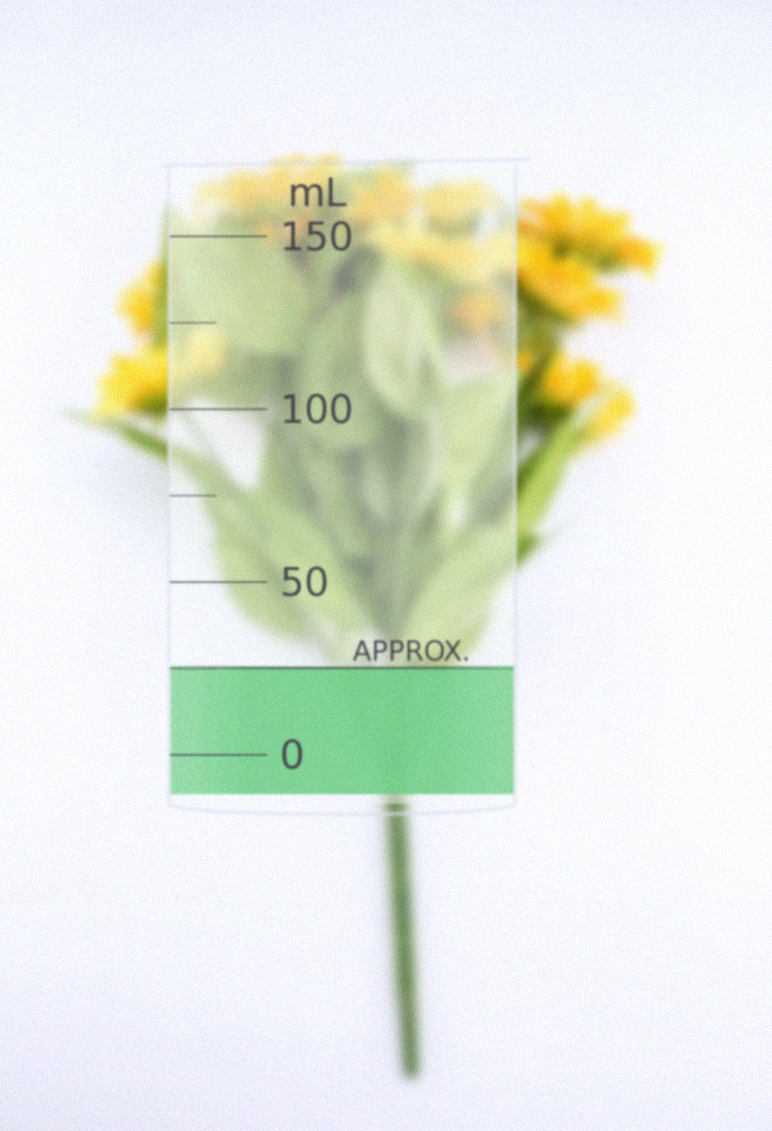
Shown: value=25 unit=mL
